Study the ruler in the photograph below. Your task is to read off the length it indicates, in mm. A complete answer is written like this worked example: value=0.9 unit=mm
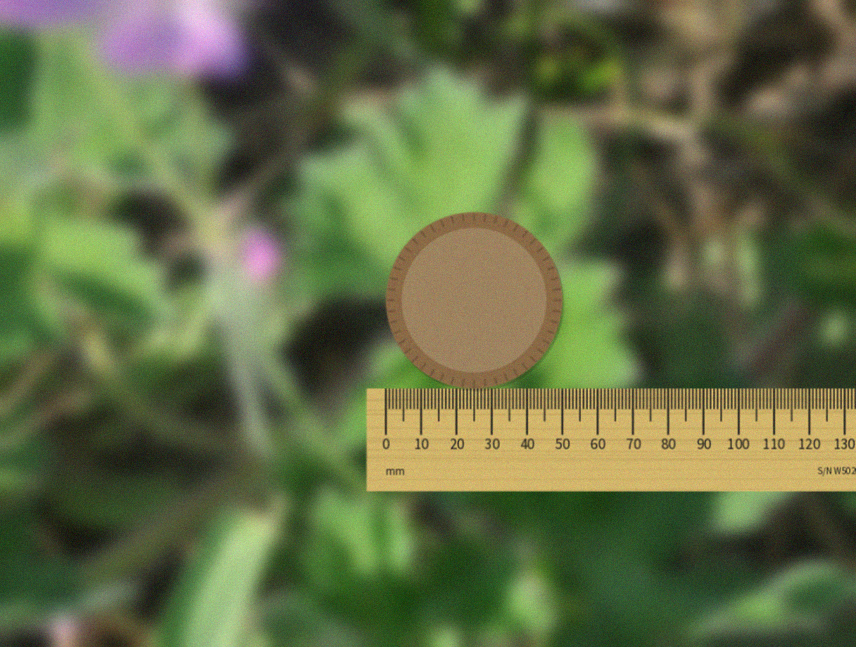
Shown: value=50 unit=mm
